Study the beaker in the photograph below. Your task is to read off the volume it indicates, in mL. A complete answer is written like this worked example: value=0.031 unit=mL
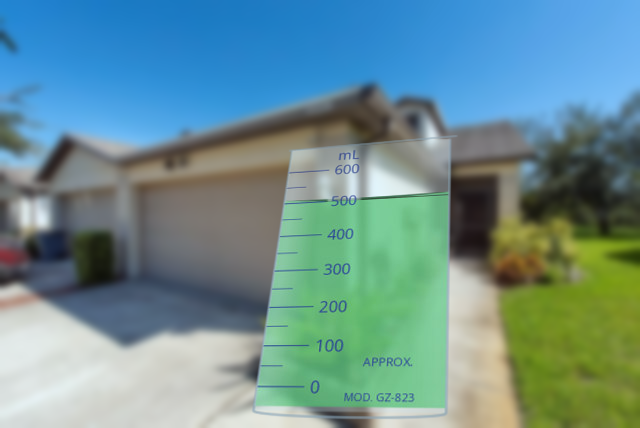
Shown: value=500 unit=mL
